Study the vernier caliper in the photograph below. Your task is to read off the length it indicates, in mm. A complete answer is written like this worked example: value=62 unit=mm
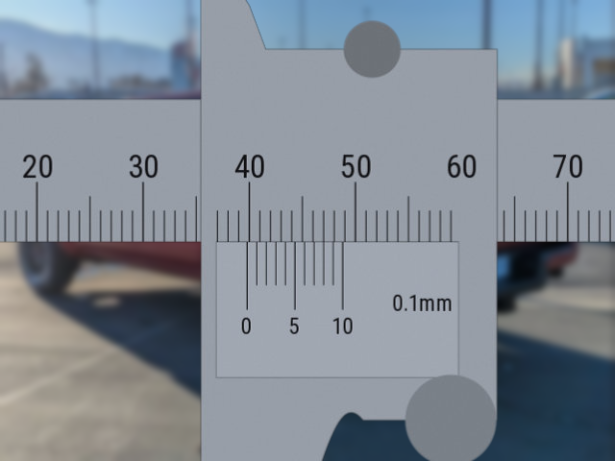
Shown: value=39.8 unit=mm
